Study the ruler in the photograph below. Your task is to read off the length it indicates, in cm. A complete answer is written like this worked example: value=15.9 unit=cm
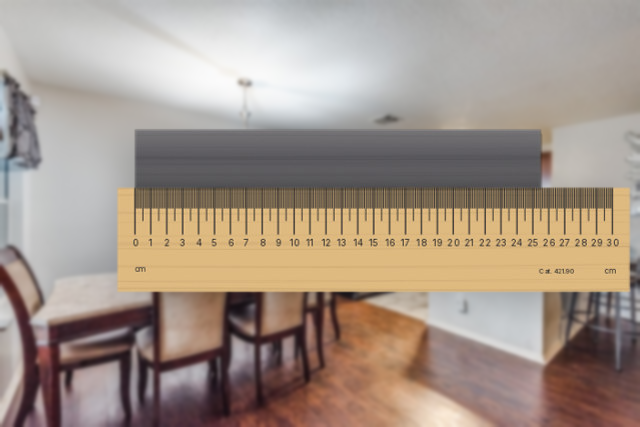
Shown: value=25.5 unit=cm
